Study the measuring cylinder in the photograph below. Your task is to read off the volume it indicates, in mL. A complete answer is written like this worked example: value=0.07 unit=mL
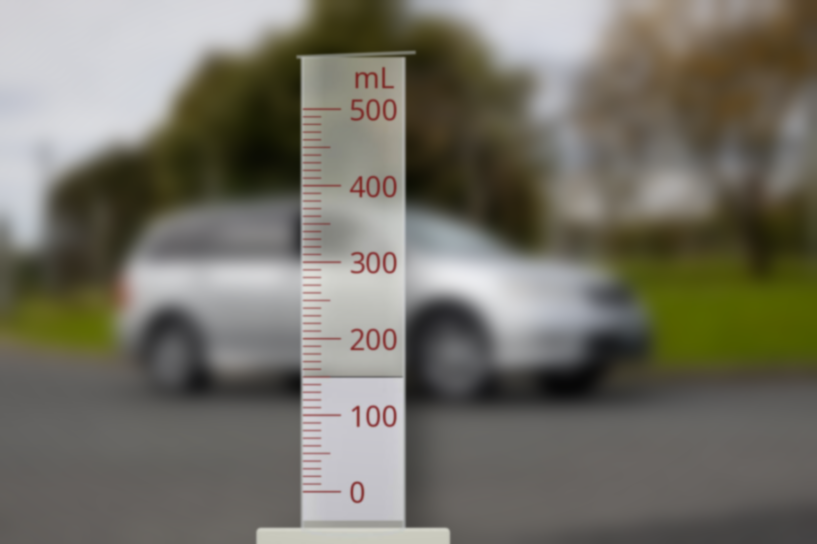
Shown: value=150 unit=mL
